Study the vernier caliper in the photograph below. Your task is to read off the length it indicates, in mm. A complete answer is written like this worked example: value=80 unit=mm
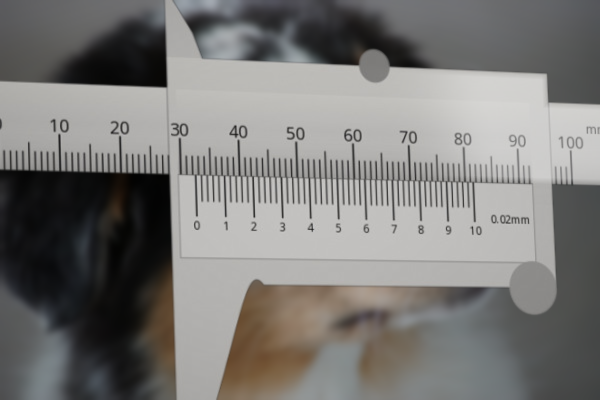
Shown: value=32.5 unit=mm
